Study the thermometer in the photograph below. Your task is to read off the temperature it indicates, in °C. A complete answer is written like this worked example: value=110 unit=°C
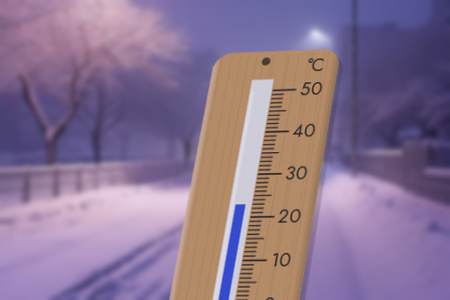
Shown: value=23 unit=°C
